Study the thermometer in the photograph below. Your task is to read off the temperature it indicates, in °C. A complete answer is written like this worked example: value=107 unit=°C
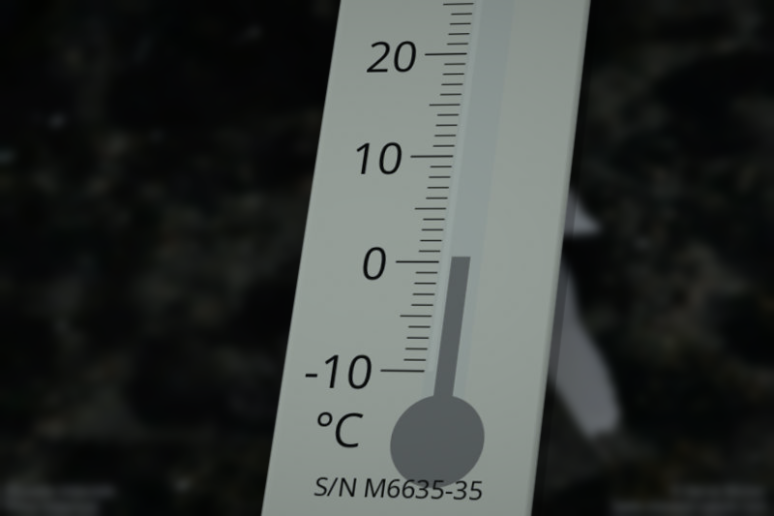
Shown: value=0.5 unit=°C
